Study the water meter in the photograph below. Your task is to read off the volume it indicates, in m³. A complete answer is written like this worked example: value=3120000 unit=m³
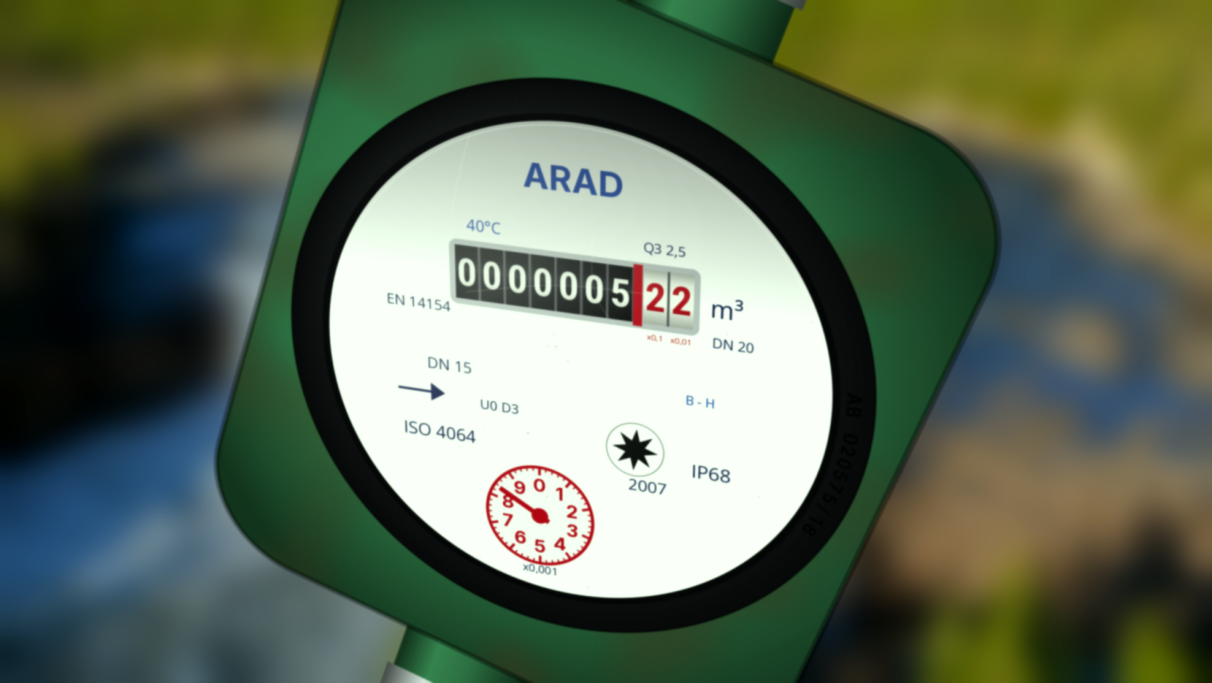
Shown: value=5.228 unit=m³
